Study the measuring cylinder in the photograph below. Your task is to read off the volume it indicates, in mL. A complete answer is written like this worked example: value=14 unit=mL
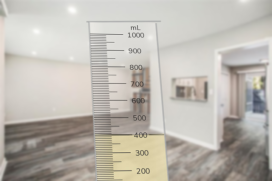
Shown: value=400 unit=mL
